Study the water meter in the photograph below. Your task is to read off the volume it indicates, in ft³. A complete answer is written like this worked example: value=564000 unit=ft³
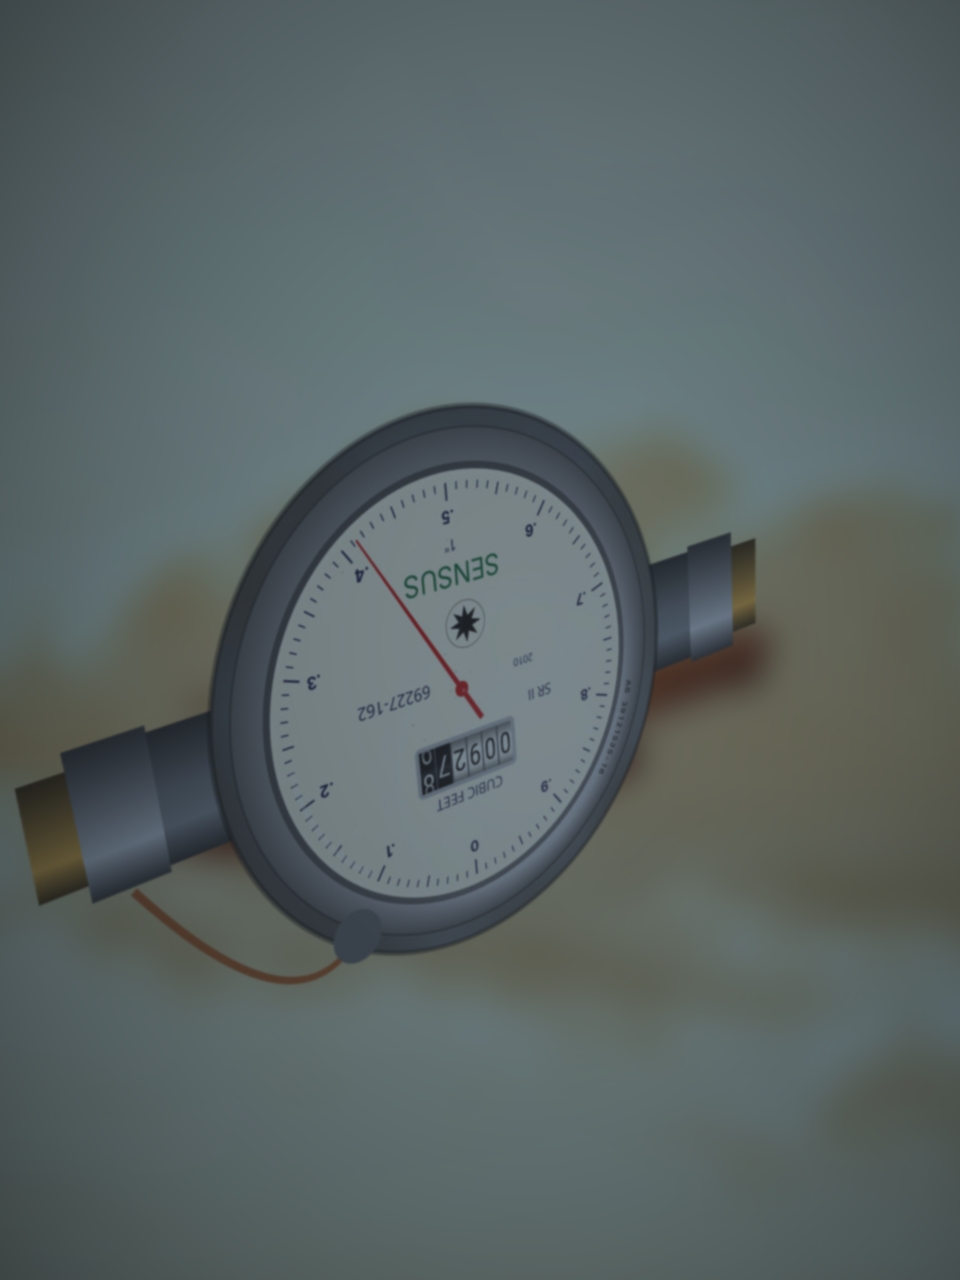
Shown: value=9278.41 unit=ft³
